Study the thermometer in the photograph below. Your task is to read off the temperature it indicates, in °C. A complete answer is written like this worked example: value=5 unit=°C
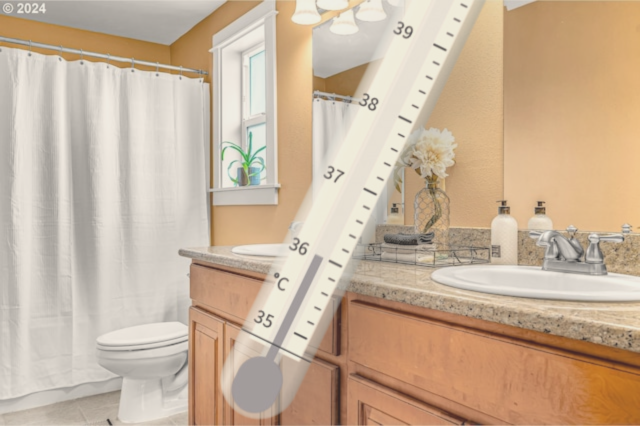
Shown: value=36 unit=°C
